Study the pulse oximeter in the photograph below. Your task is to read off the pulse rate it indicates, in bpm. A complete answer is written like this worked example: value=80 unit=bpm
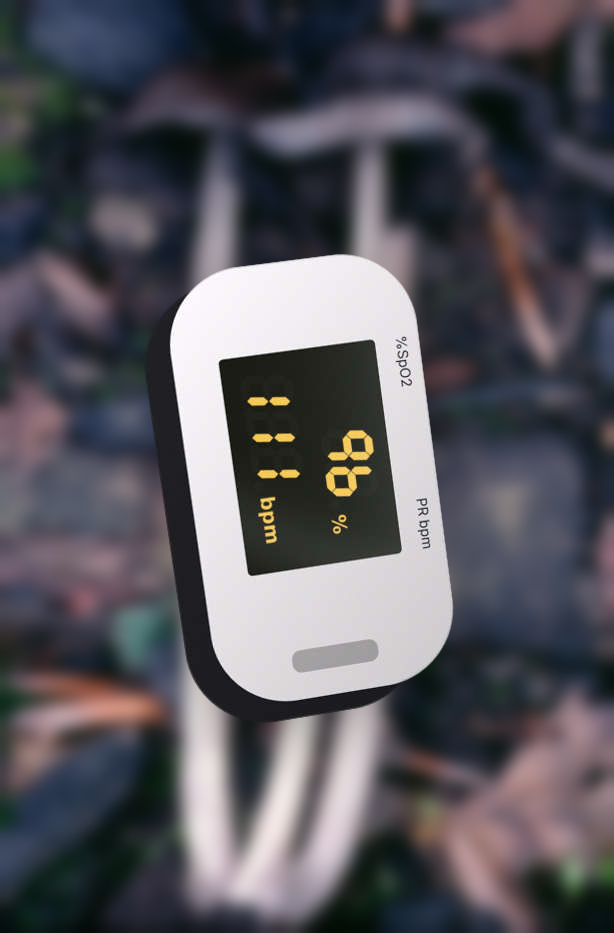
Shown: value=111 unit=bpm
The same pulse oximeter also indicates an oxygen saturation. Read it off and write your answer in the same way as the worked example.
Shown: value=96 unit=%
